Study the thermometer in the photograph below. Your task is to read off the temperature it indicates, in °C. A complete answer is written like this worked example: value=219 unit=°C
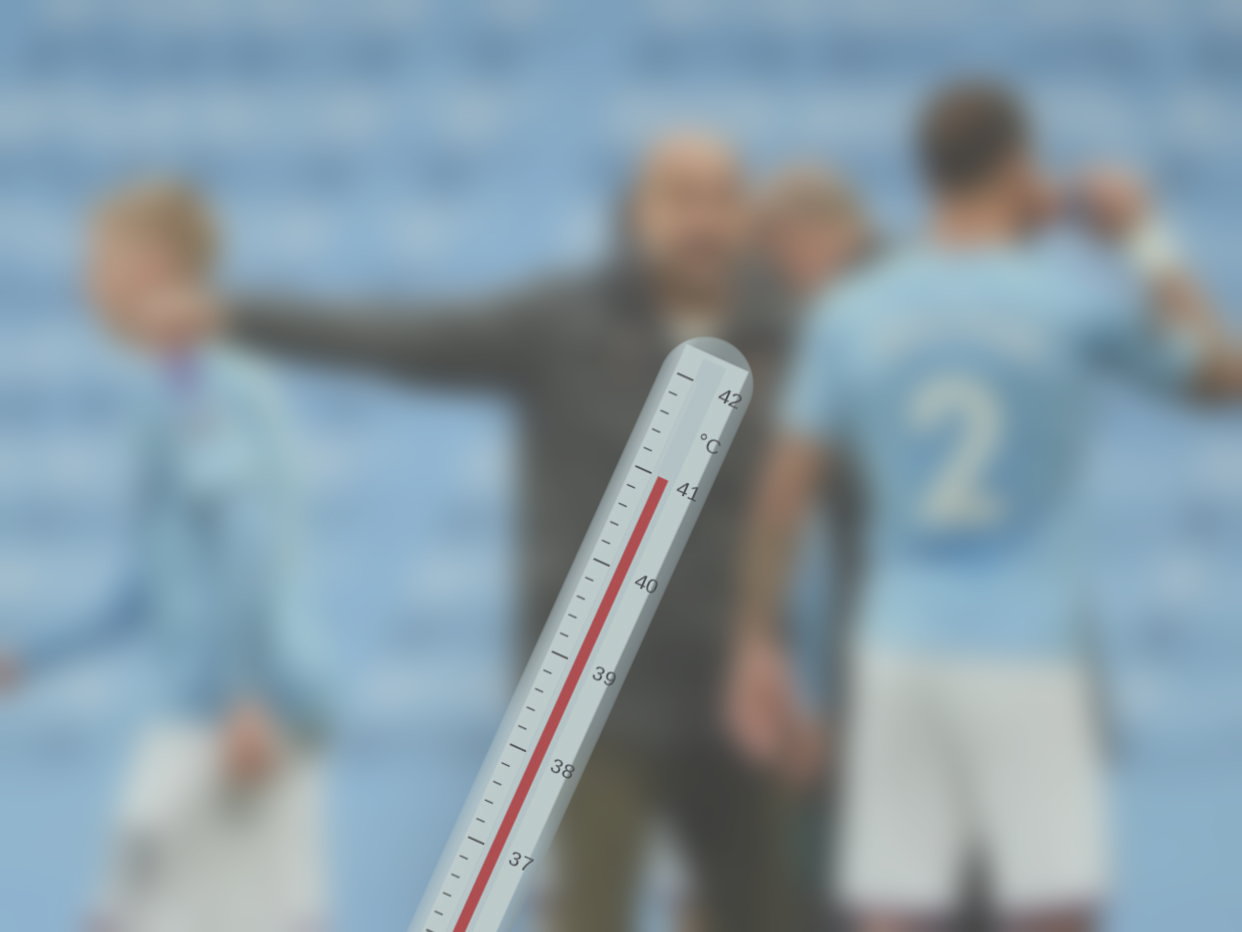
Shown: value=41 unit=°C
